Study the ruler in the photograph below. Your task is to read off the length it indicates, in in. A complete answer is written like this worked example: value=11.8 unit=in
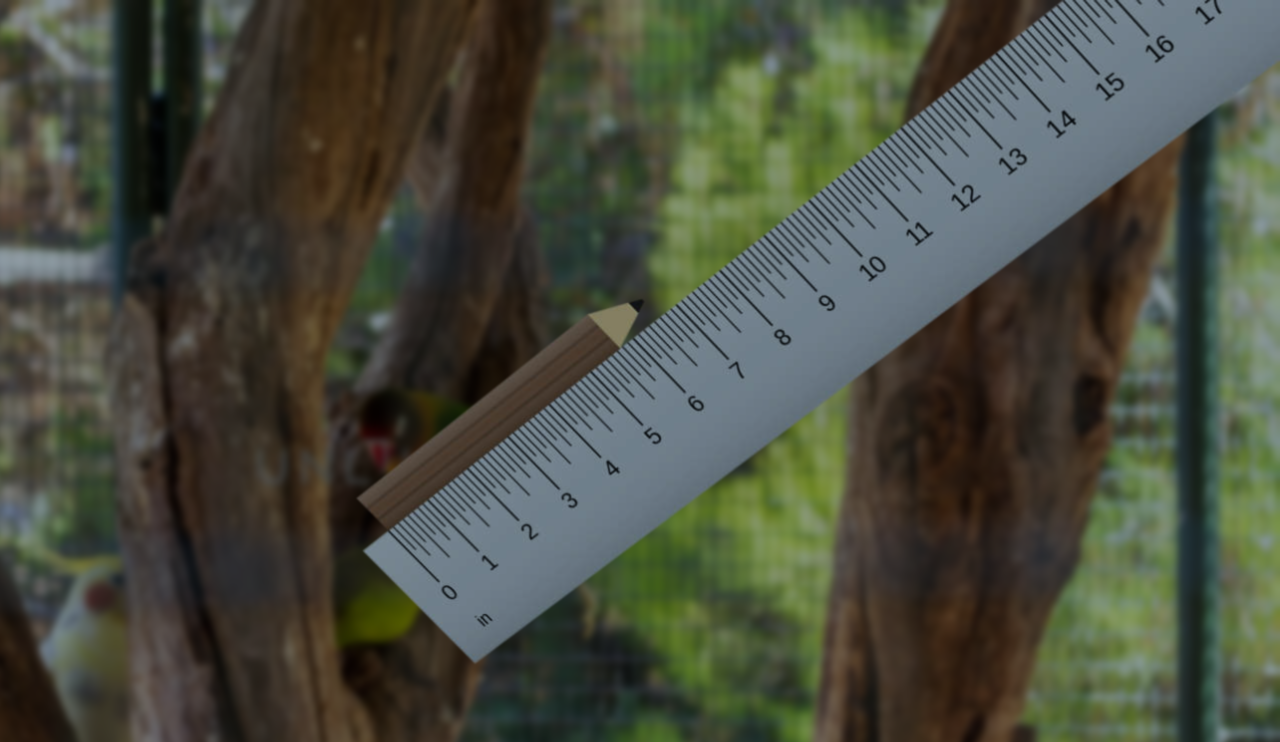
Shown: value=6.625 unit=in
